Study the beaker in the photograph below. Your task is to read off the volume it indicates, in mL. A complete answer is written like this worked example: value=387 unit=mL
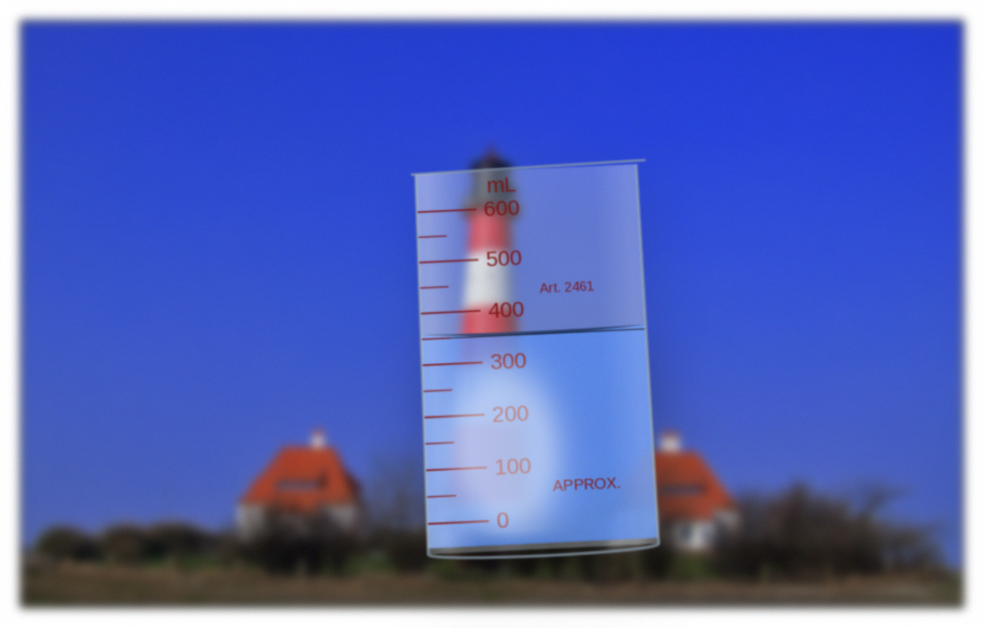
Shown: value=350 unit=mL
